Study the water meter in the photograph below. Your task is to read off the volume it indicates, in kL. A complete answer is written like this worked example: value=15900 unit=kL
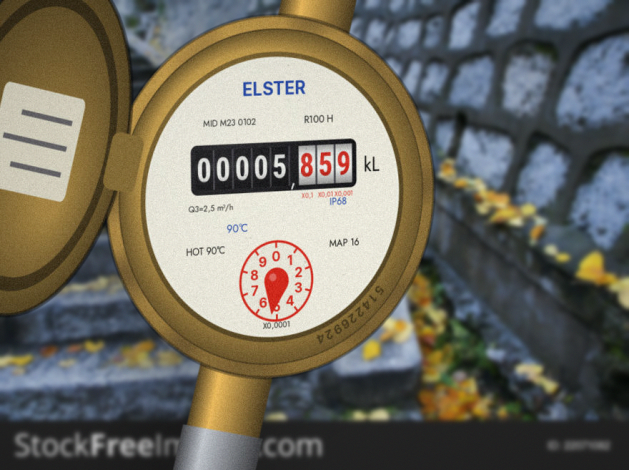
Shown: value=5.8595 unit=kL
